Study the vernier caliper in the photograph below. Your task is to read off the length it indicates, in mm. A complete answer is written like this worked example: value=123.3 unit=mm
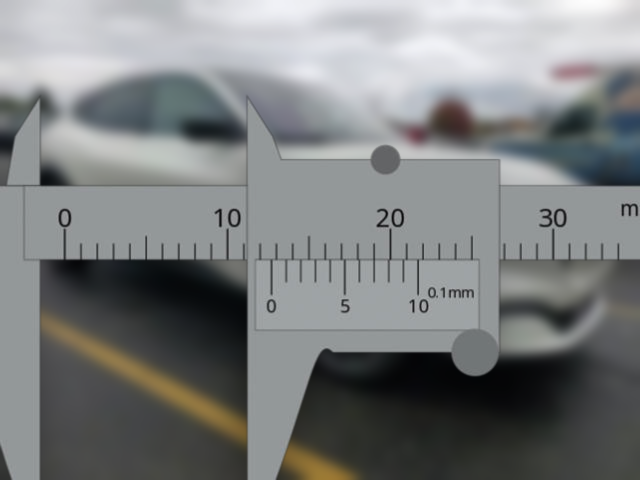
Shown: value=12.7 unit=mm
